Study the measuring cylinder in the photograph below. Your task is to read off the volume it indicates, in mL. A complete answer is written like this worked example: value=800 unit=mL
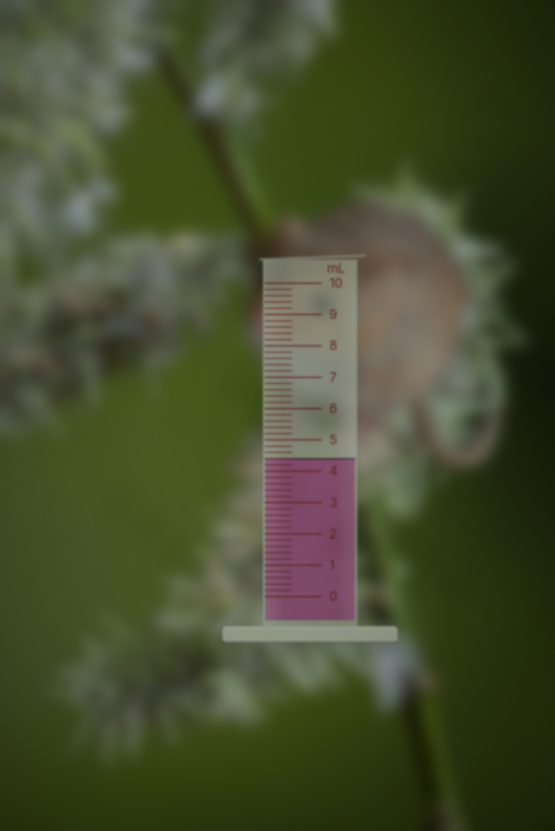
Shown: value=4.4 unit=mL
